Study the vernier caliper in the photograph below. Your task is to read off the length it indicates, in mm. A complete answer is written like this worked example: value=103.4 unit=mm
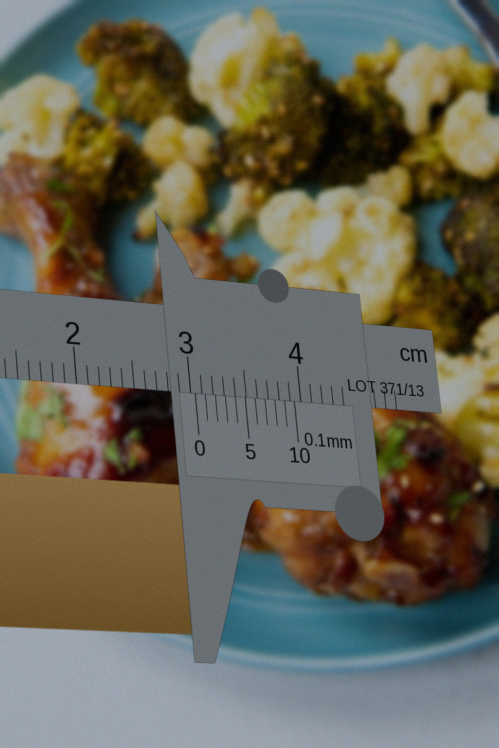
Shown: value=30.4 unit=mm
